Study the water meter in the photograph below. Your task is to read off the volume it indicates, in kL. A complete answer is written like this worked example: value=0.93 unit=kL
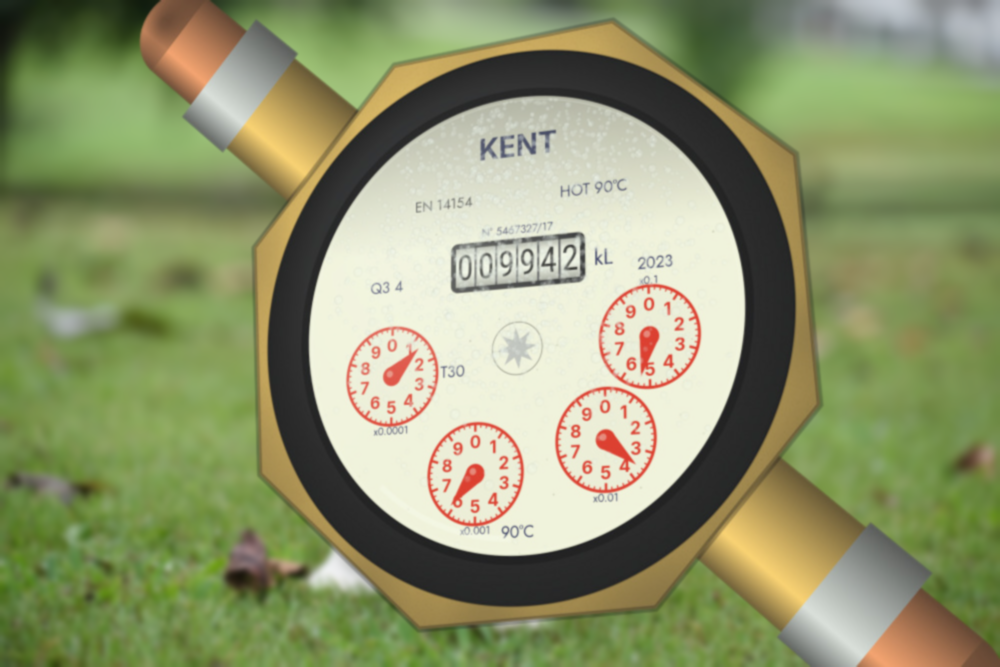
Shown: value=9942.5361 unit=kL
